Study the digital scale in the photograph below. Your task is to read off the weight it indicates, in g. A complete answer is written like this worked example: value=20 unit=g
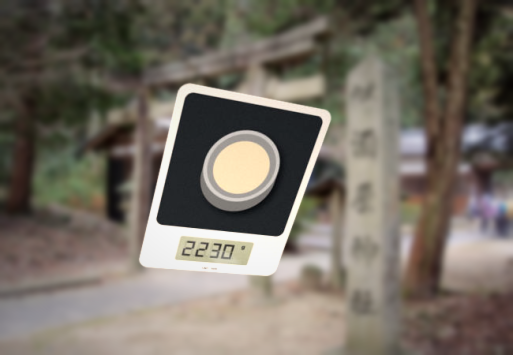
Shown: value=2230 unit=g
